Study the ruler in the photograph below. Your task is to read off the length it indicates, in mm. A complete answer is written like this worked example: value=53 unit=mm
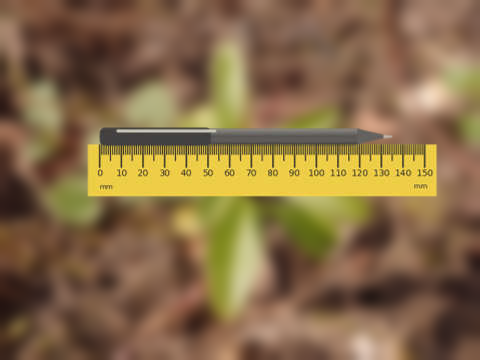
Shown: value=135 unit=mm
